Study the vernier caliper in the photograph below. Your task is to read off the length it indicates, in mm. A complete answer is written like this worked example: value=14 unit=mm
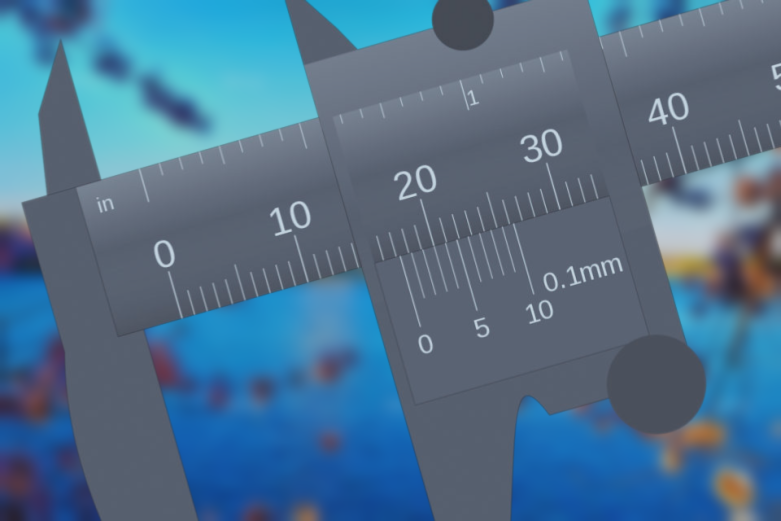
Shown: value=17.3 unit=mm
